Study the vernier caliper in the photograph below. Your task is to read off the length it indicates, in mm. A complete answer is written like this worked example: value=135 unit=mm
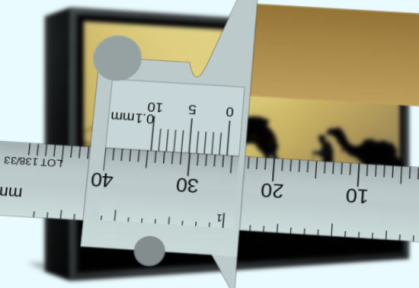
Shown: value=25.6 unit=mm
